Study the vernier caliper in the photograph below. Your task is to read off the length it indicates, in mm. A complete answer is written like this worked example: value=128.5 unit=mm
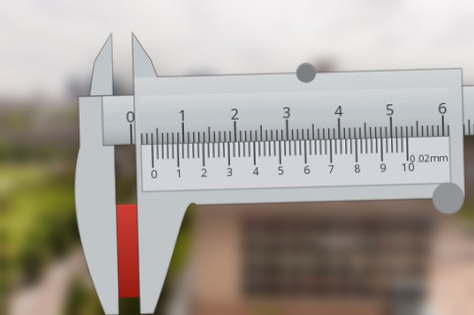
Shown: value=4.0 unit=mm
